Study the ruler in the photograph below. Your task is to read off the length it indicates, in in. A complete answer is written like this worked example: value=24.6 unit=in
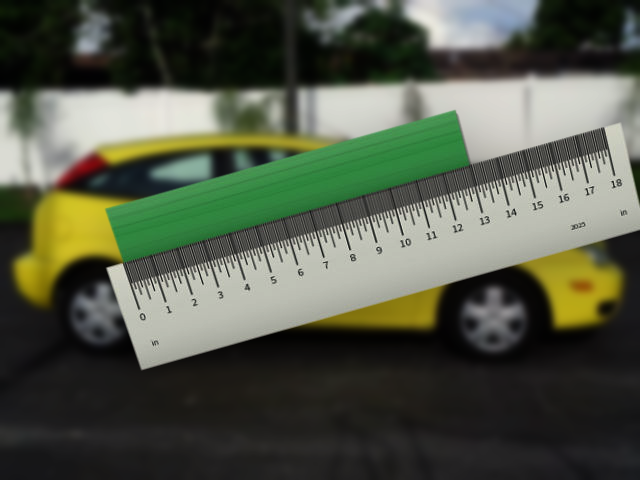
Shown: value=13 unit=in
